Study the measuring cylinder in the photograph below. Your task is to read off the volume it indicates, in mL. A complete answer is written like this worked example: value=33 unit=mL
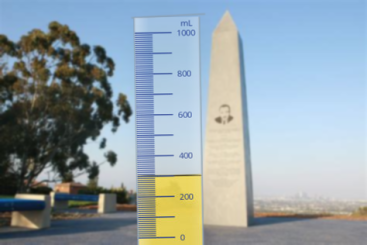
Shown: value=300 unit=mL
